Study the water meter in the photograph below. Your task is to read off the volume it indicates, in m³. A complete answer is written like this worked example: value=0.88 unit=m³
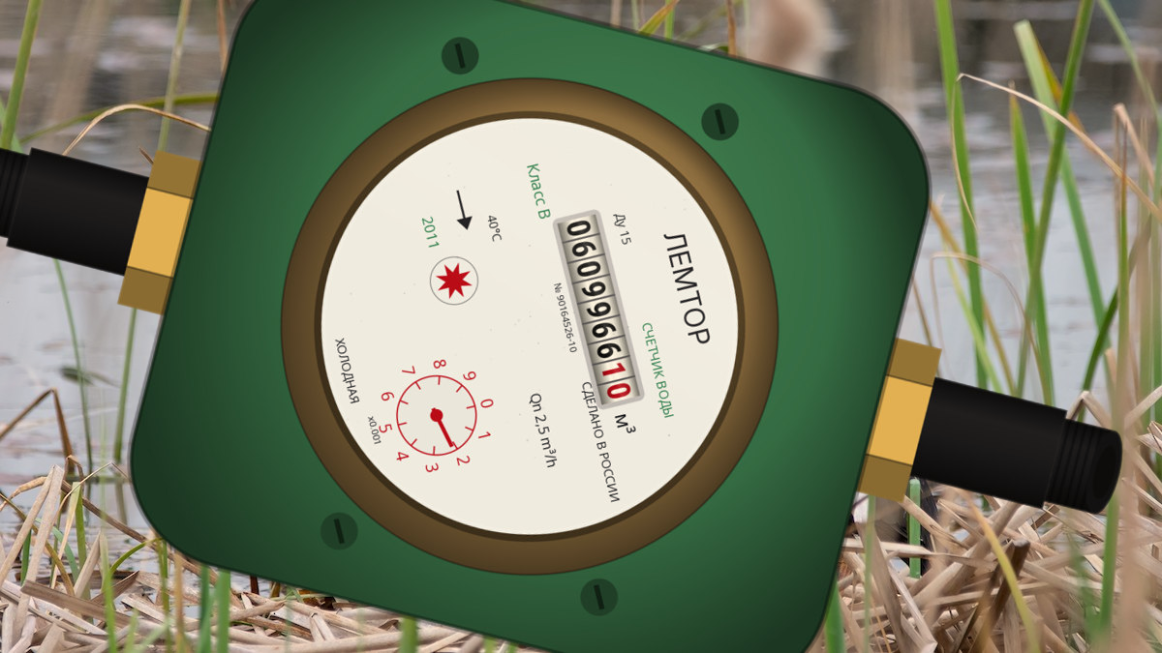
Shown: value=609966.102 unit=m³
